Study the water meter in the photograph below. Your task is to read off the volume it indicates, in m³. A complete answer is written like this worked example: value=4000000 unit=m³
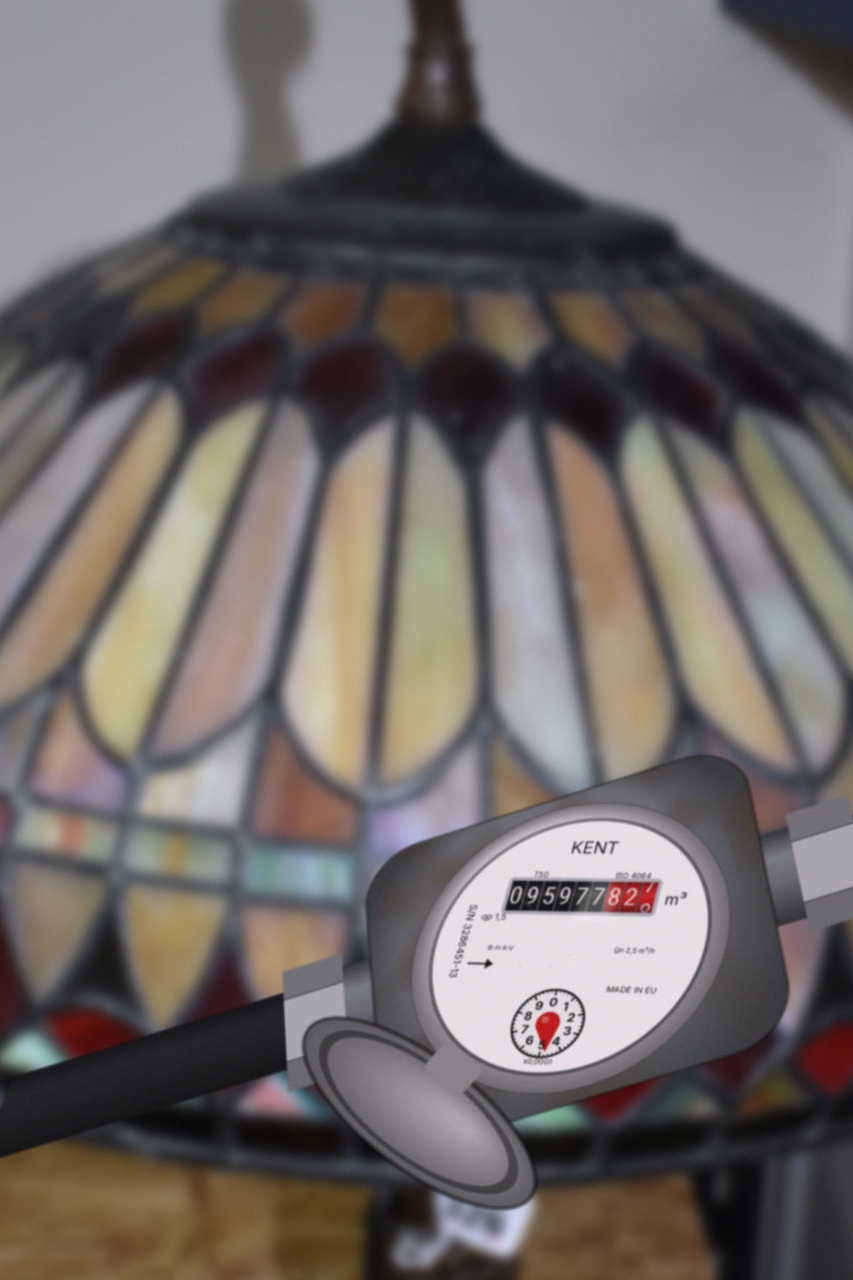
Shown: value=95977.8274 unit=m³
